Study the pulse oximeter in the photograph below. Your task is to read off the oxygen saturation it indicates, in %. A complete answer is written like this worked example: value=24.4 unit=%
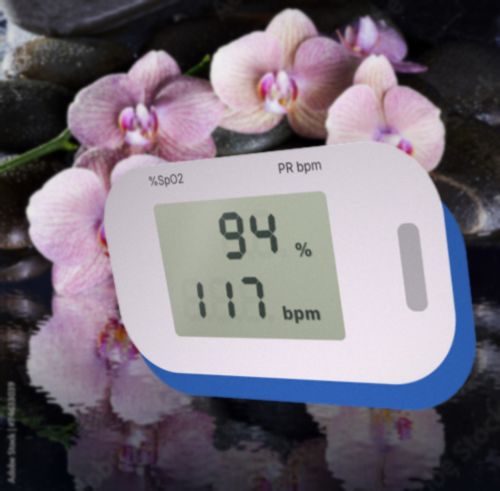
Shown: value=94 unit=%
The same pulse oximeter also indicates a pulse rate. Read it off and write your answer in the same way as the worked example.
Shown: value=117 unit=bpm
